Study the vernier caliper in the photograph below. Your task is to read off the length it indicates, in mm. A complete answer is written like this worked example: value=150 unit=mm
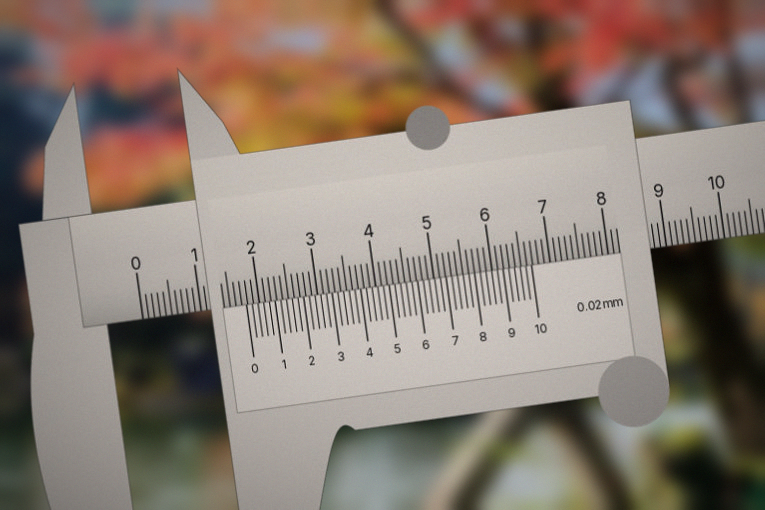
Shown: value=17.8 unit=mm
